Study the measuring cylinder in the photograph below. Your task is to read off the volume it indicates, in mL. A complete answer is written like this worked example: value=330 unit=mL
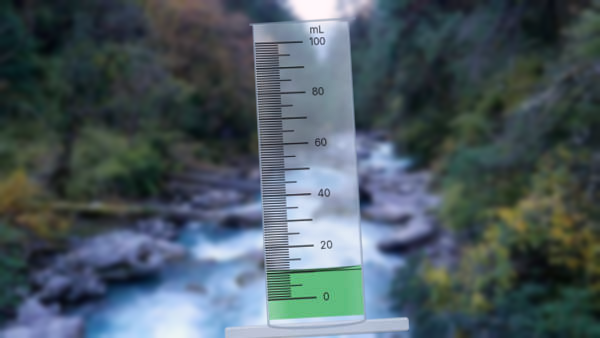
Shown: value=10 unit=mL
